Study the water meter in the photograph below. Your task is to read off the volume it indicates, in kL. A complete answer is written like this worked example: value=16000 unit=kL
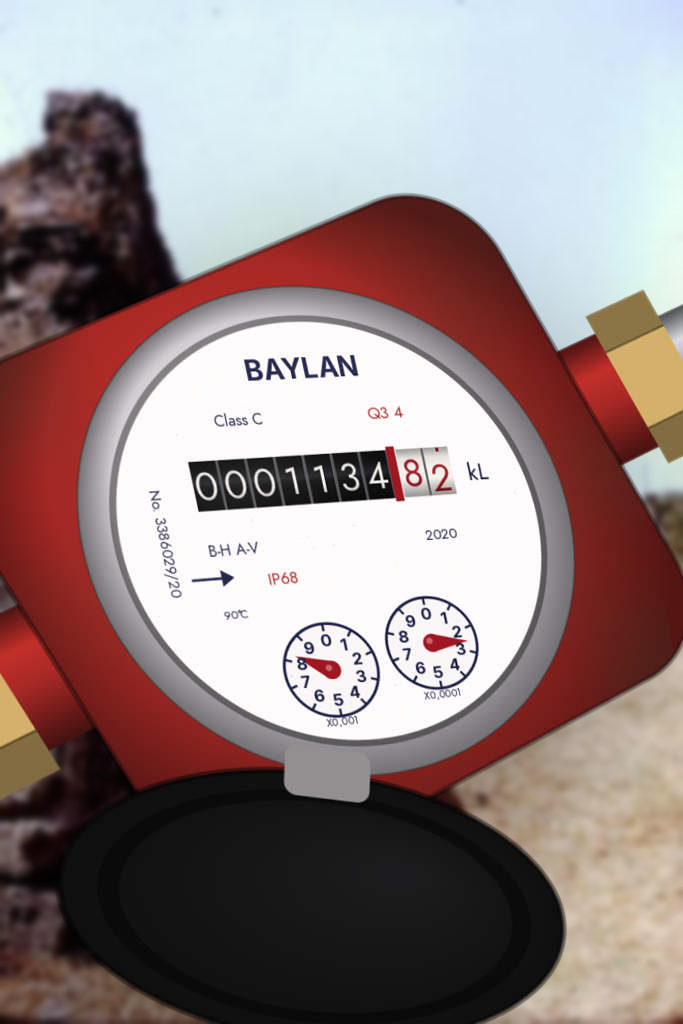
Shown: value=1134.8182 unit=kL
